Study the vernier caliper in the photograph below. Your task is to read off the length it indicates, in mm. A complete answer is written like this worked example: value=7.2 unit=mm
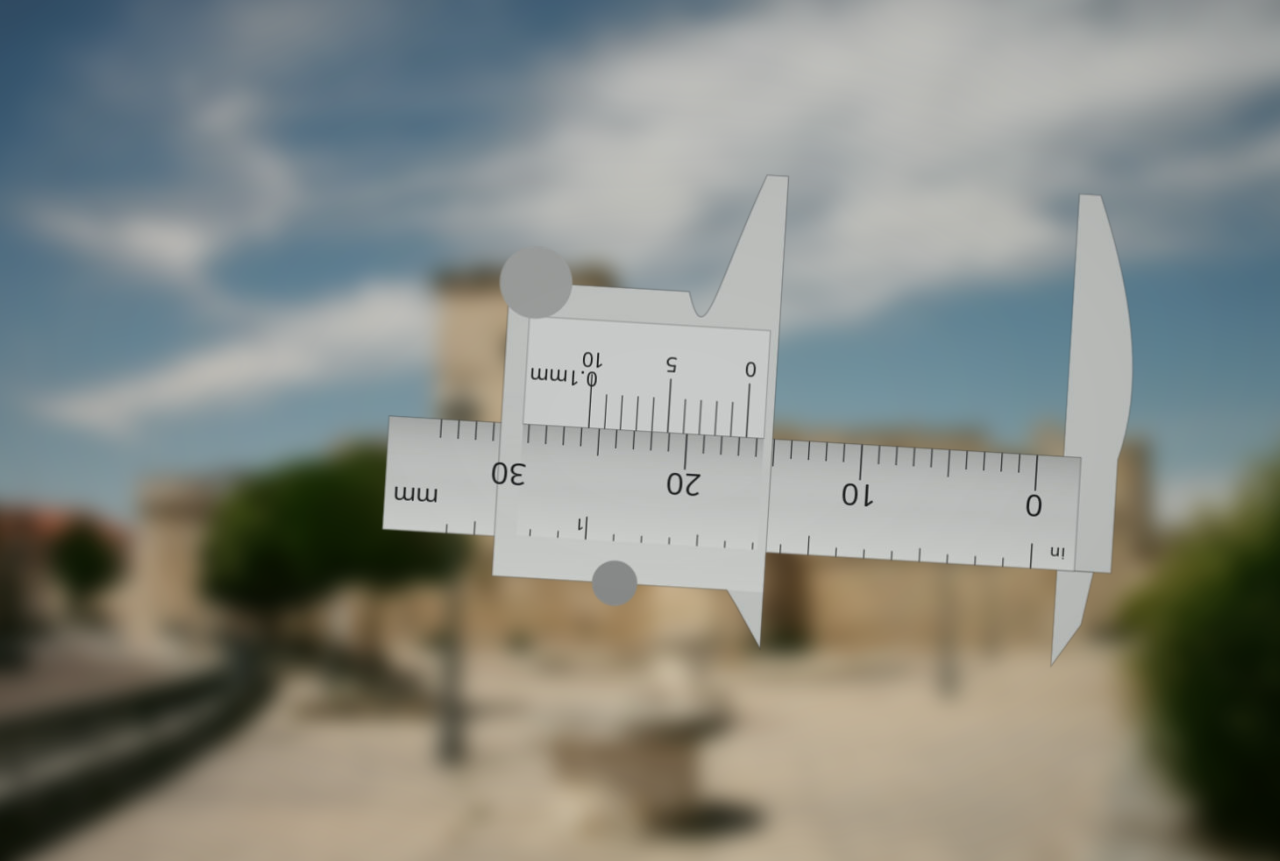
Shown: value=16.6 unit=mm
